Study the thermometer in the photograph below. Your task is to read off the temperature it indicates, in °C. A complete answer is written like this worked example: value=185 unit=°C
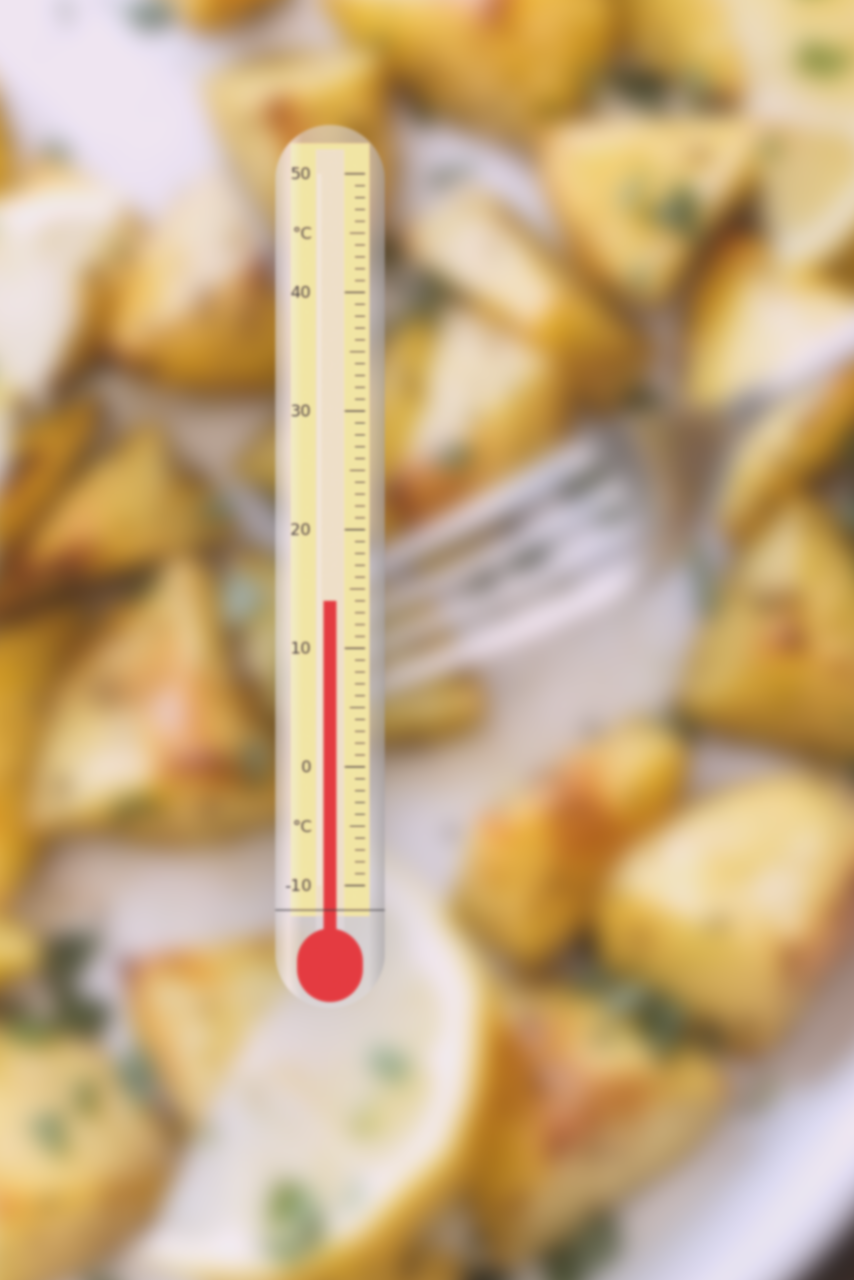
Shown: value=14 unit=°C
